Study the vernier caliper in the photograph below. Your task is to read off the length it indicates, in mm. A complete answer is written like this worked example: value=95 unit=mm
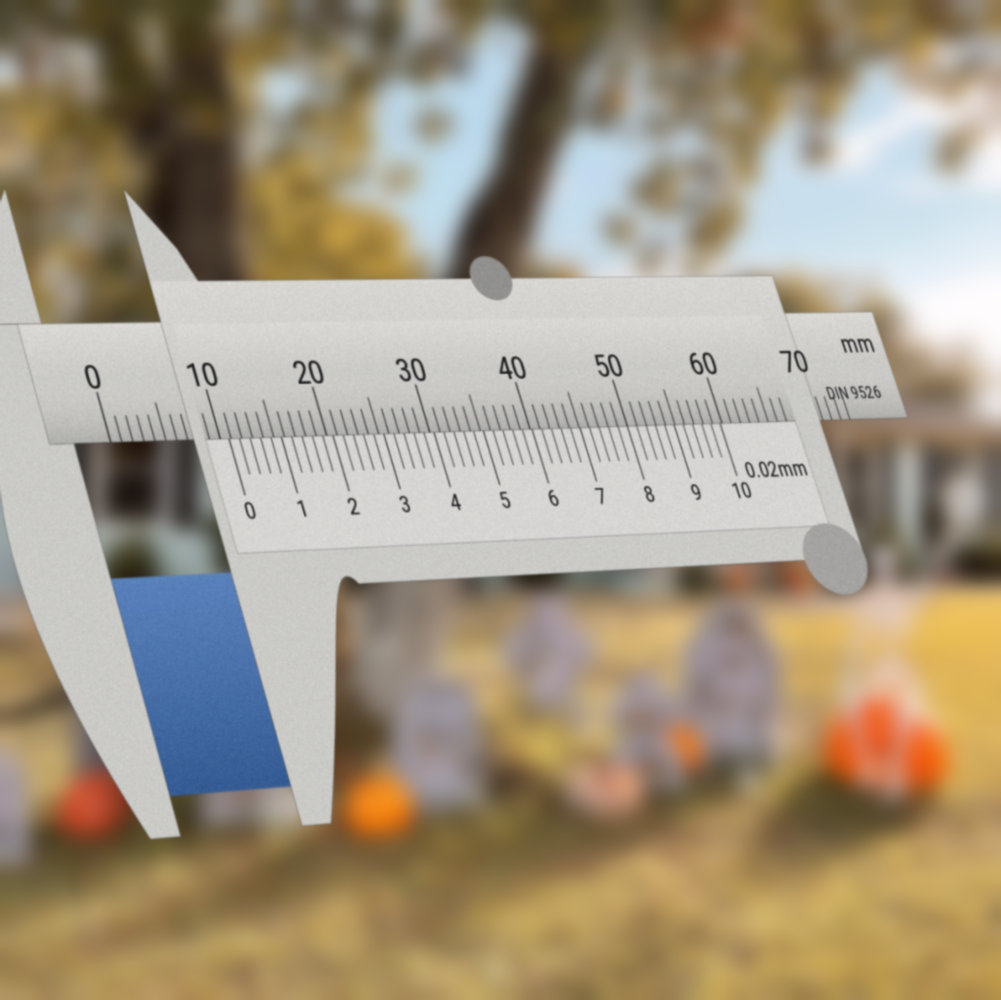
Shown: value=10.8 unit=mm
